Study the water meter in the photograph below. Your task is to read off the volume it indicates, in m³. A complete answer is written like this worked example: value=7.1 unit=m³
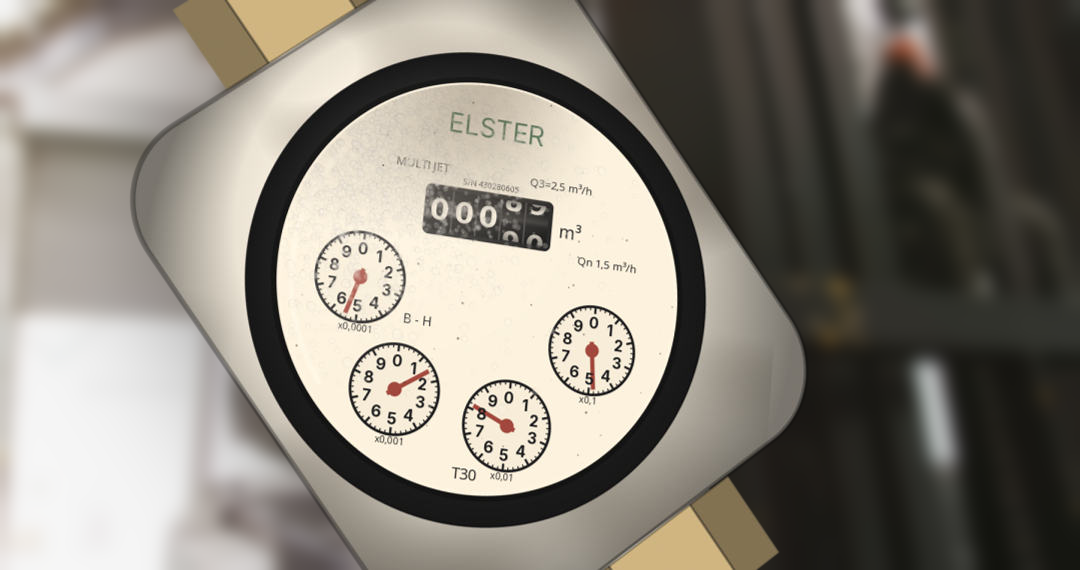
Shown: value=89.4815 unit=m³
